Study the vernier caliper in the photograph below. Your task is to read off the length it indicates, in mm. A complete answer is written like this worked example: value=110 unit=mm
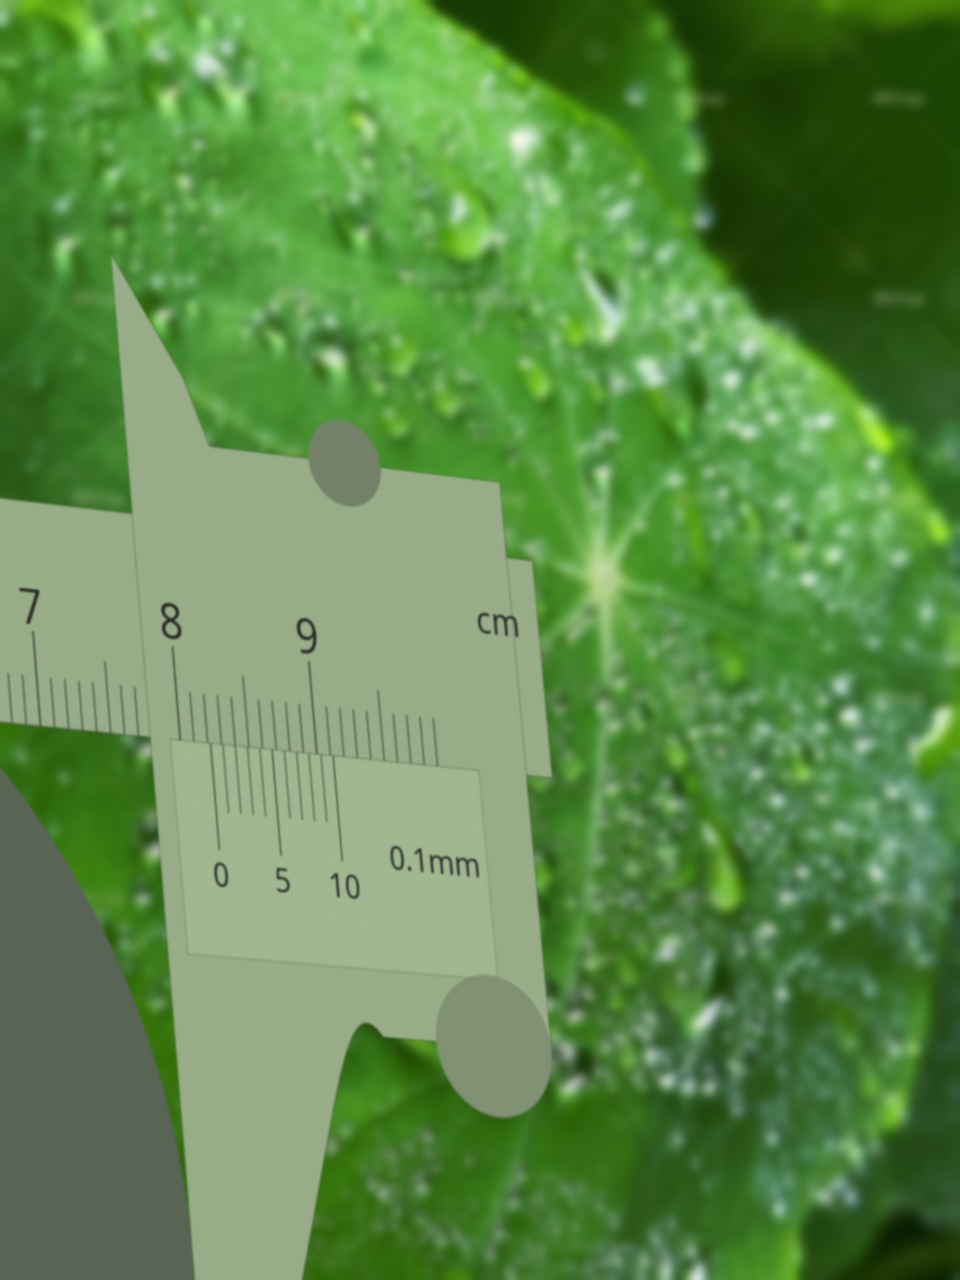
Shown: value=82.2 unit=mm
